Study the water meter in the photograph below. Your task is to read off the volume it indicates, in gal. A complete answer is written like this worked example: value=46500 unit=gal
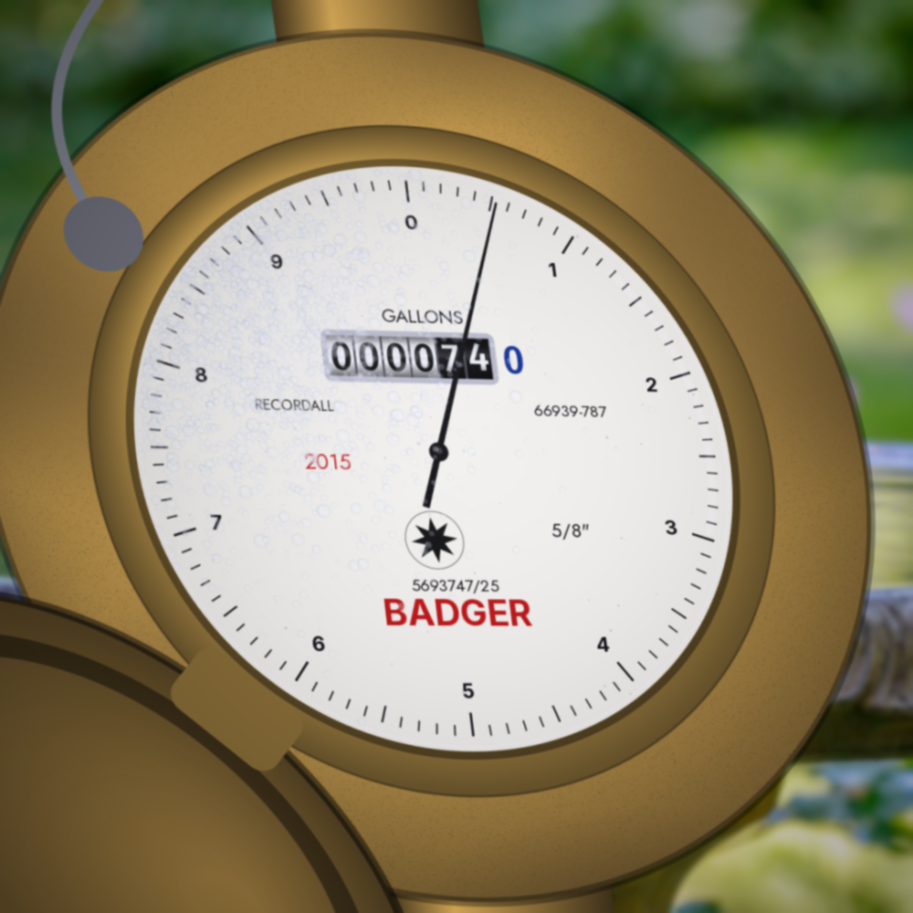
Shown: value=740.5 unit=gal
